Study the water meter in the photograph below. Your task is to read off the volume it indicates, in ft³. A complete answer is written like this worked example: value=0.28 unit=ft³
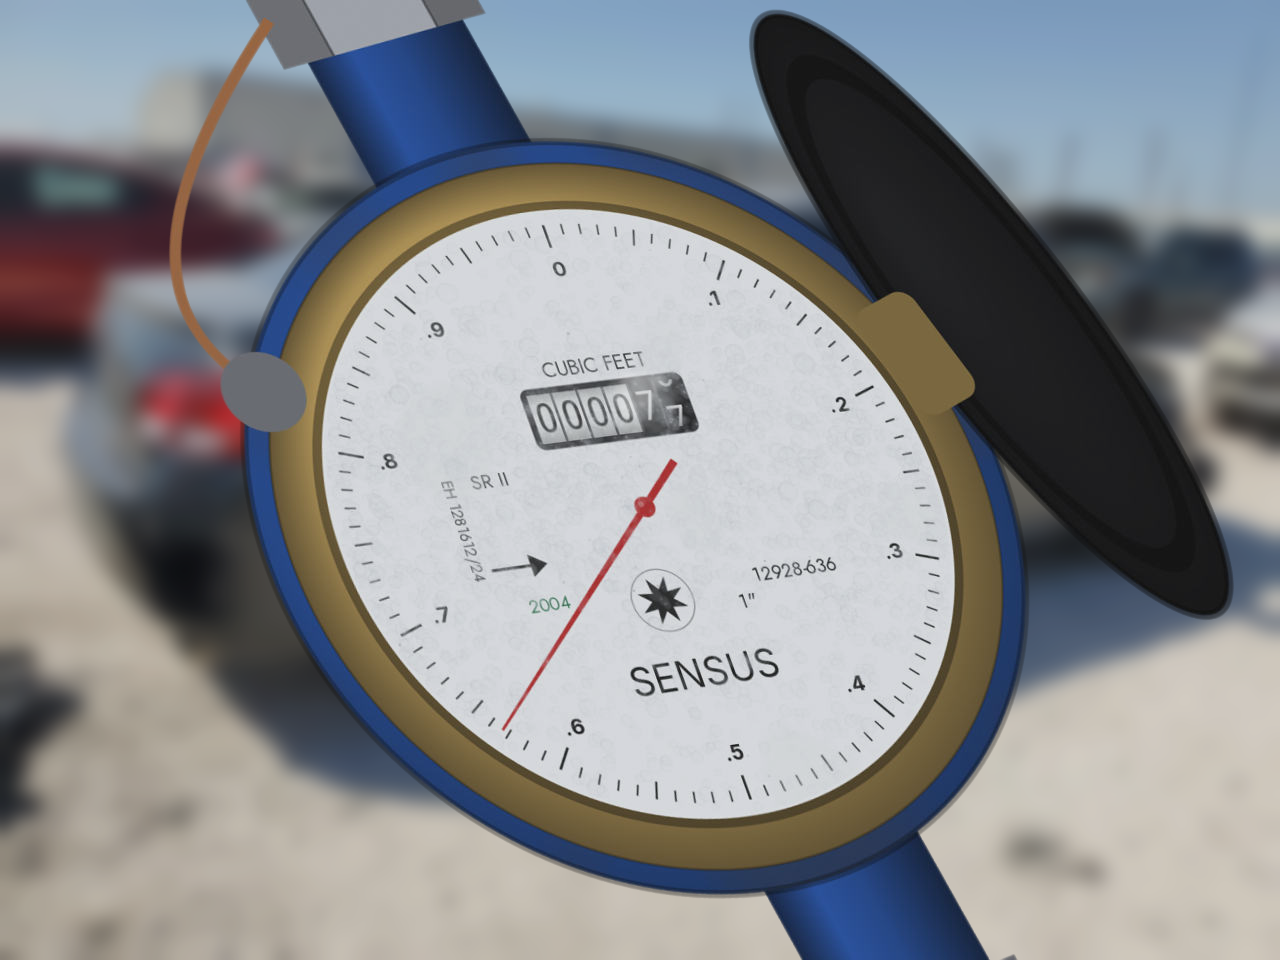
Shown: value=76.63 unit=ft³
